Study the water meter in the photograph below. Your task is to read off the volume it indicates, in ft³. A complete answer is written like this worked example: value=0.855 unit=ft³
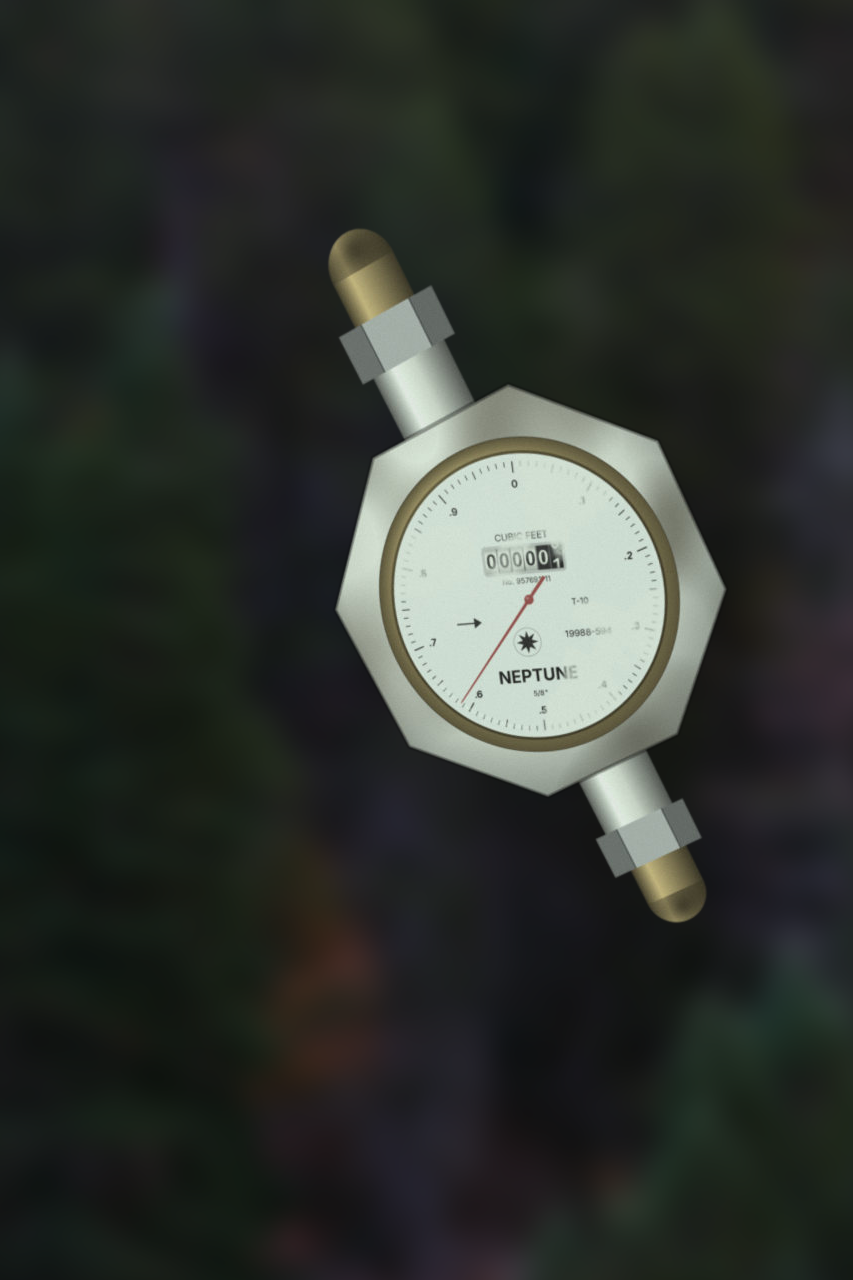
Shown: value=0.61 unit=ft³
